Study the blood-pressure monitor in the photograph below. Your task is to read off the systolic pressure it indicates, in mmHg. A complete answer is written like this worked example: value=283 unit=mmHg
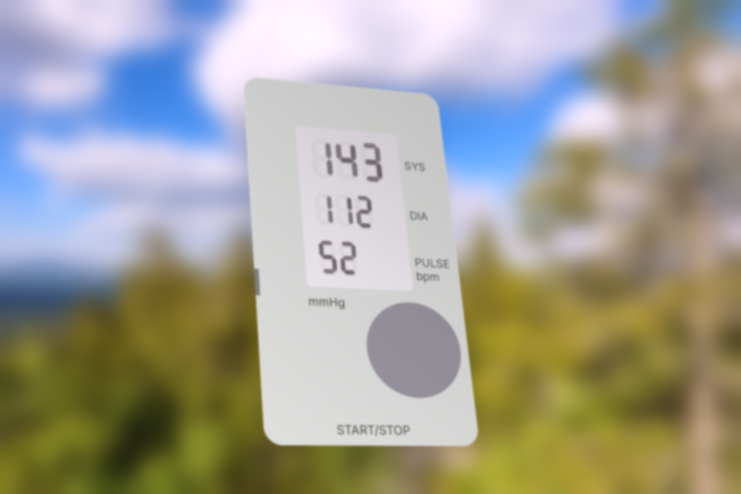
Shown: value=143 unit=mmHg
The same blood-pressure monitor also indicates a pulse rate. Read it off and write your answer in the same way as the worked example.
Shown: value=52 unit=bpm
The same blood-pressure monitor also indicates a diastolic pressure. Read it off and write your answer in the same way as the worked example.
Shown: value=112 unit=mmHg
